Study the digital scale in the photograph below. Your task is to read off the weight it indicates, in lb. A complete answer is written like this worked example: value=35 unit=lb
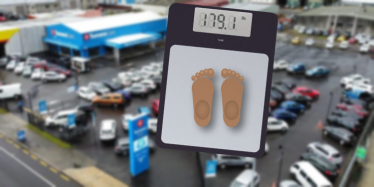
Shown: value=179.1 unit=lb
